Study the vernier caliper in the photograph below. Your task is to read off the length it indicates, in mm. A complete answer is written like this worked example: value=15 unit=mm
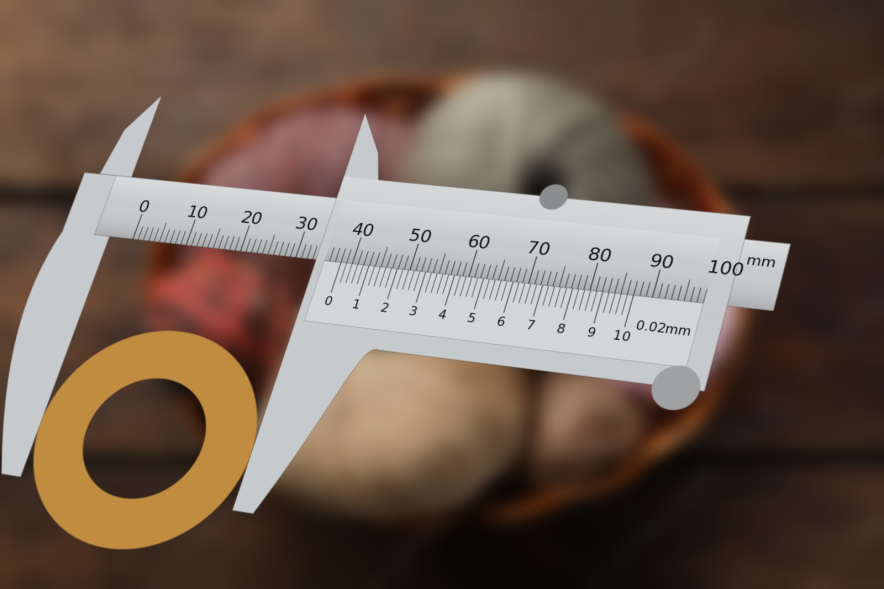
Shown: value=38.0 unit=mm
